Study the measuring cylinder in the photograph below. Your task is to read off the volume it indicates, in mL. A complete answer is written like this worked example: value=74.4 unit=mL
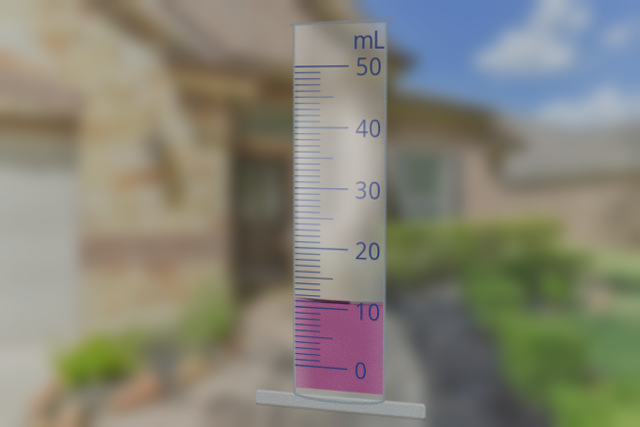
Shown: value=11 unit=mL
